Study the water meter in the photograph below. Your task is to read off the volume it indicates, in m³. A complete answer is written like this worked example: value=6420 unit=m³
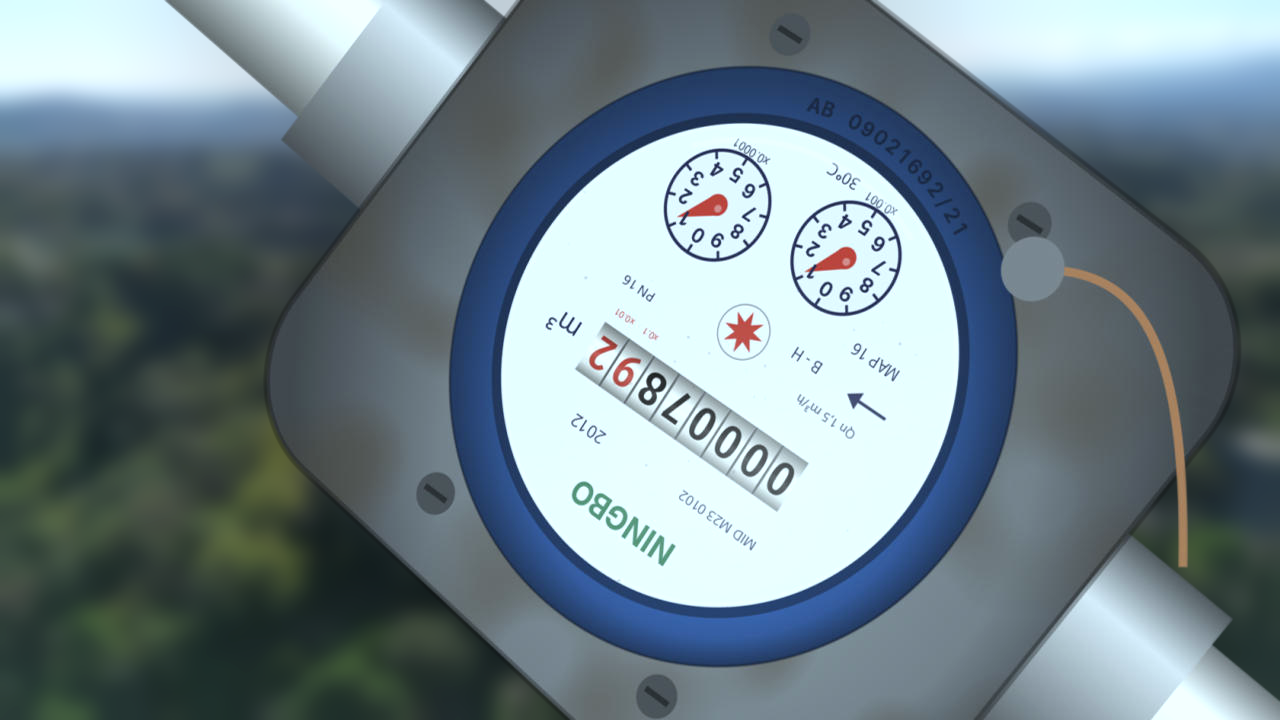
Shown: value=78.9211 unit=m³
